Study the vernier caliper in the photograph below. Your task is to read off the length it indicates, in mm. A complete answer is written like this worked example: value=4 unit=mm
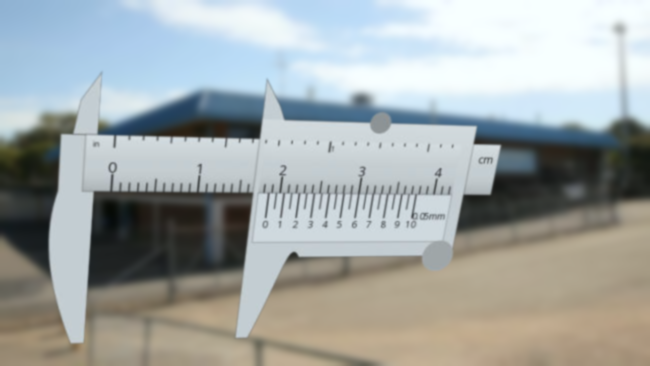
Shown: value=18.6 unit=mm
